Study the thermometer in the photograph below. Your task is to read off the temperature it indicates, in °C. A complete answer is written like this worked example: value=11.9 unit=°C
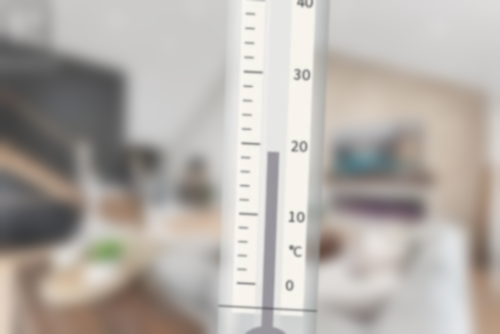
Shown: value=19 unit=°C
